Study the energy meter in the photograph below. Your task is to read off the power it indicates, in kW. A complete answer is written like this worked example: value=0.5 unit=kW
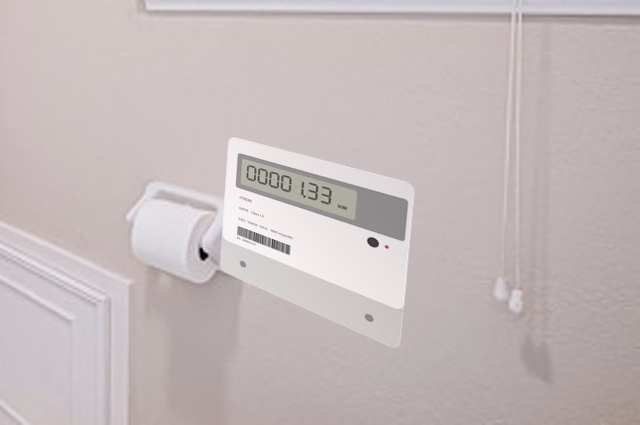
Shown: value=1.33 unit=kW
